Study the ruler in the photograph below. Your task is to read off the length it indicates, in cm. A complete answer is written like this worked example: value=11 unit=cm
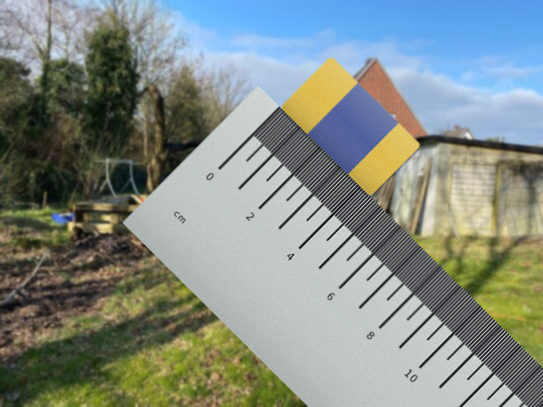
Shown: value=4.5 unit=cm
